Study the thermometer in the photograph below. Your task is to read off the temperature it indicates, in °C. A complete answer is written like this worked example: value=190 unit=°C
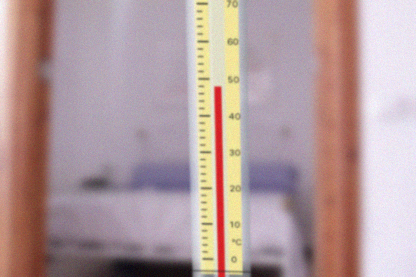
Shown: value=48 unit=°C
